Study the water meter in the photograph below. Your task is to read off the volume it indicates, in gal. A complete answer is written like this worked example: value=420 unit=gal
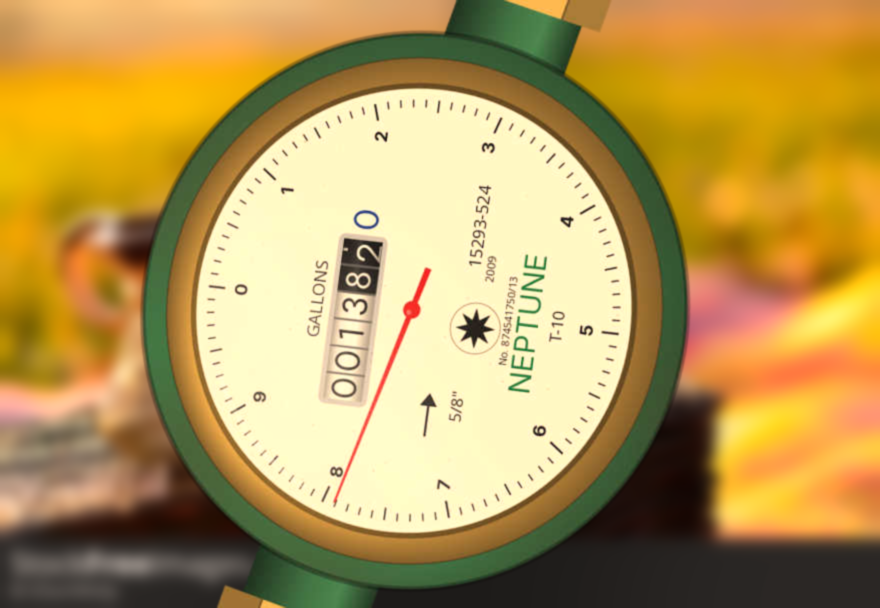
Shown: value=13817.9 unit=gal
